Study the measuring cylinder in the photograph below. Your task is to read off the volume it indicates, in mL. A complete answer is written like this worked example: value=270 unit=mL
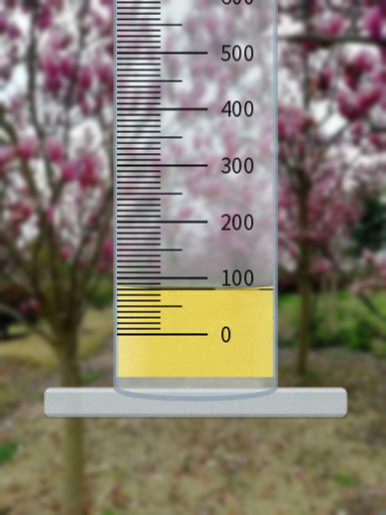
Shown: value=80 unit=mL
